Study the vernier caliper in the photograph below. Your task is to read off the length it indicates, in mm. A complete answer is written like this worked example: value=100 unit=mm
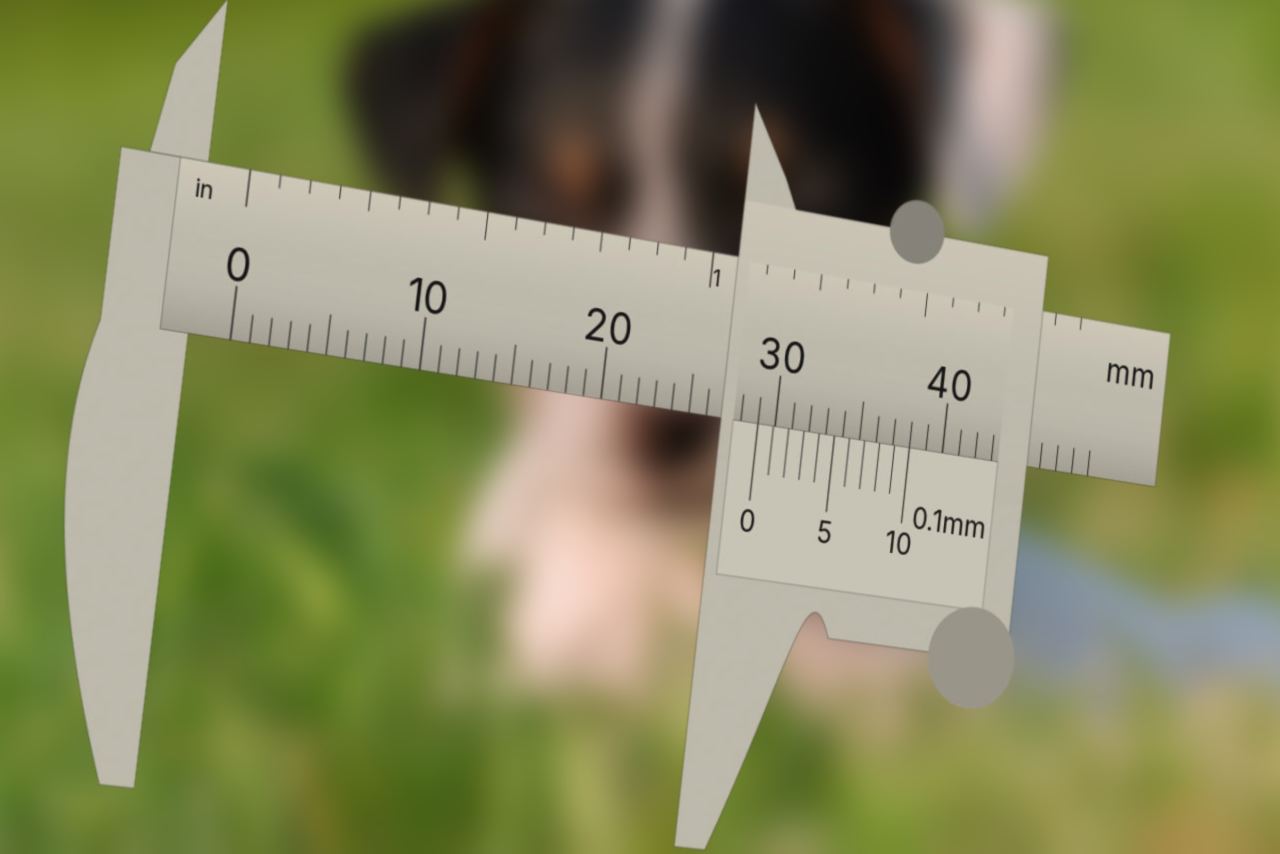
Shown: value=29.0 unit=mm
